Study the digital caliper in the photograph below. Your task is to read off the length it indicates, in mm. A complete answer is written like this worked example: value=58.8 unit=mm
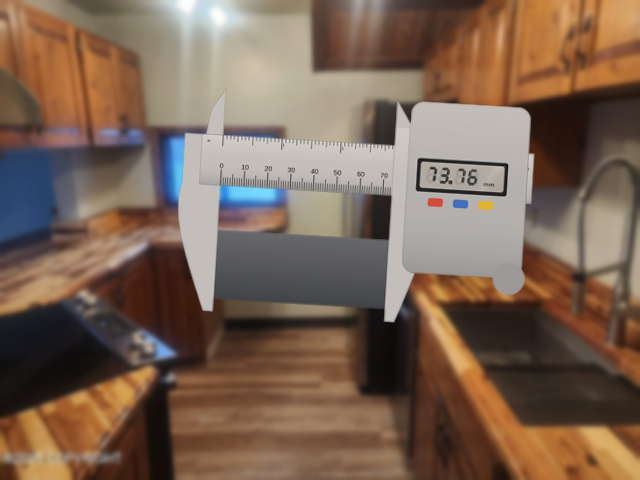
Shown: value=73.76 unit=mm
